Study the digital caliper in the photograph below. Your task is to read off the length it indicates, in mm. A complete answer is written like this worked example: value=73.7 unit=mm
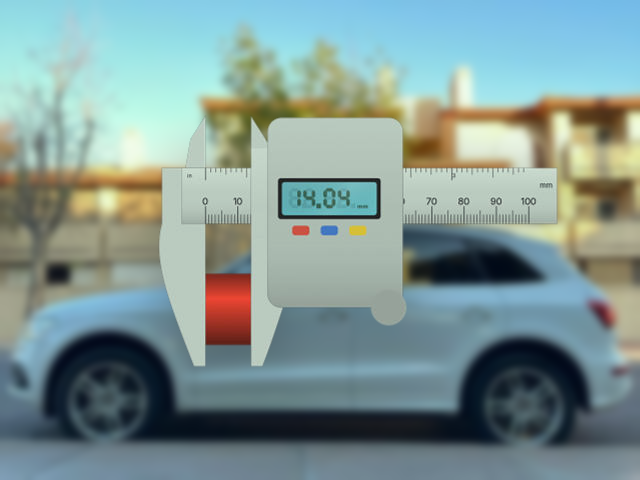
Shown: value=14.04 unit=mm
